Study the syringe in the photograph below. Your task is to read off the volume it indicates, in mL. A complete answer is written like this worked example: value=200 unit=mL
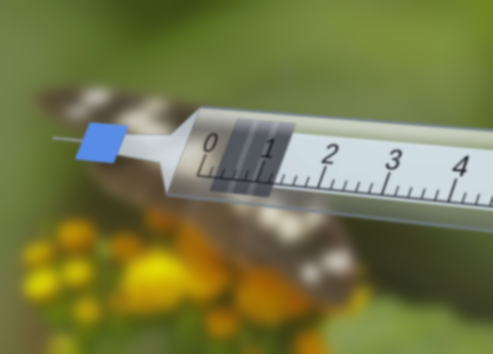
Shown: value=0.3 unit=mL
